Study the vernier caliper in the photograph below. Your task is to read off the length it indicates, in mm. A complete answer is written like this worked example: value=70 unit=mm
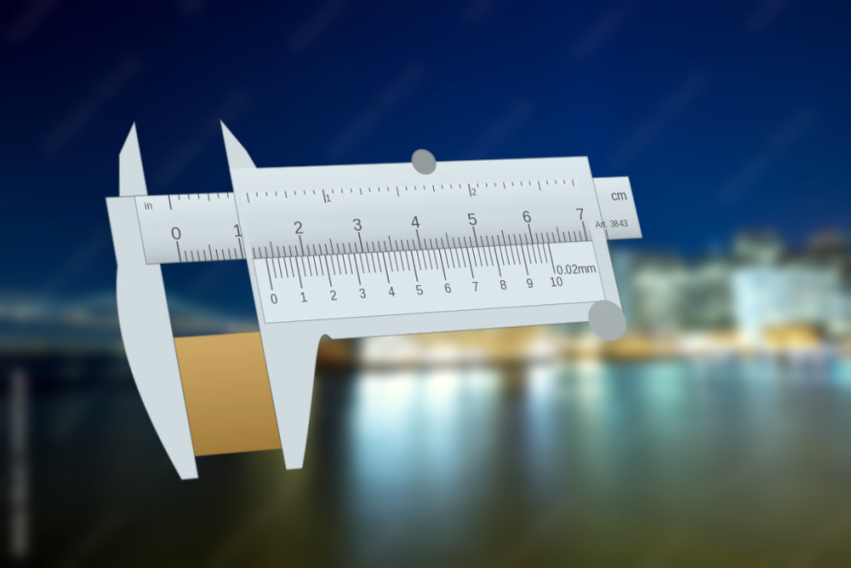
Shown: value=13.8 unit=mm
